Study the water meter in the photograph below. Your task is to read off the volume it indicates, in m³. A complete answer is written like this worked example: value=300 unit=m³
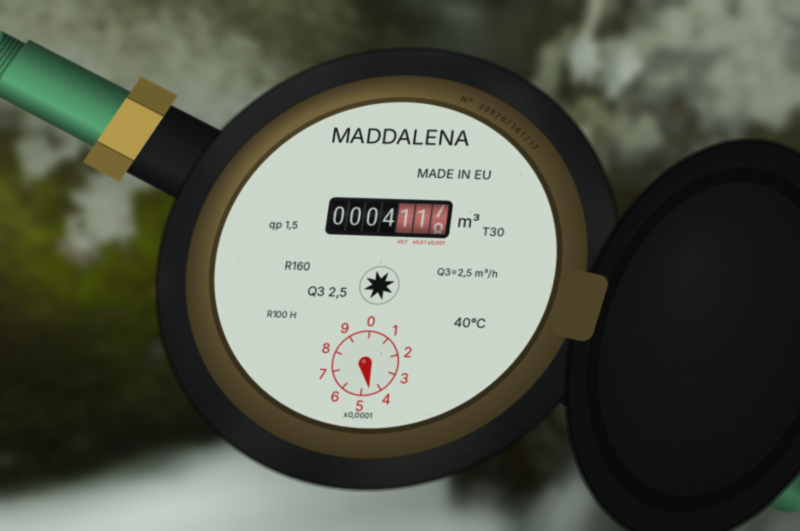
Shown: value=4.1174 unit=m³
